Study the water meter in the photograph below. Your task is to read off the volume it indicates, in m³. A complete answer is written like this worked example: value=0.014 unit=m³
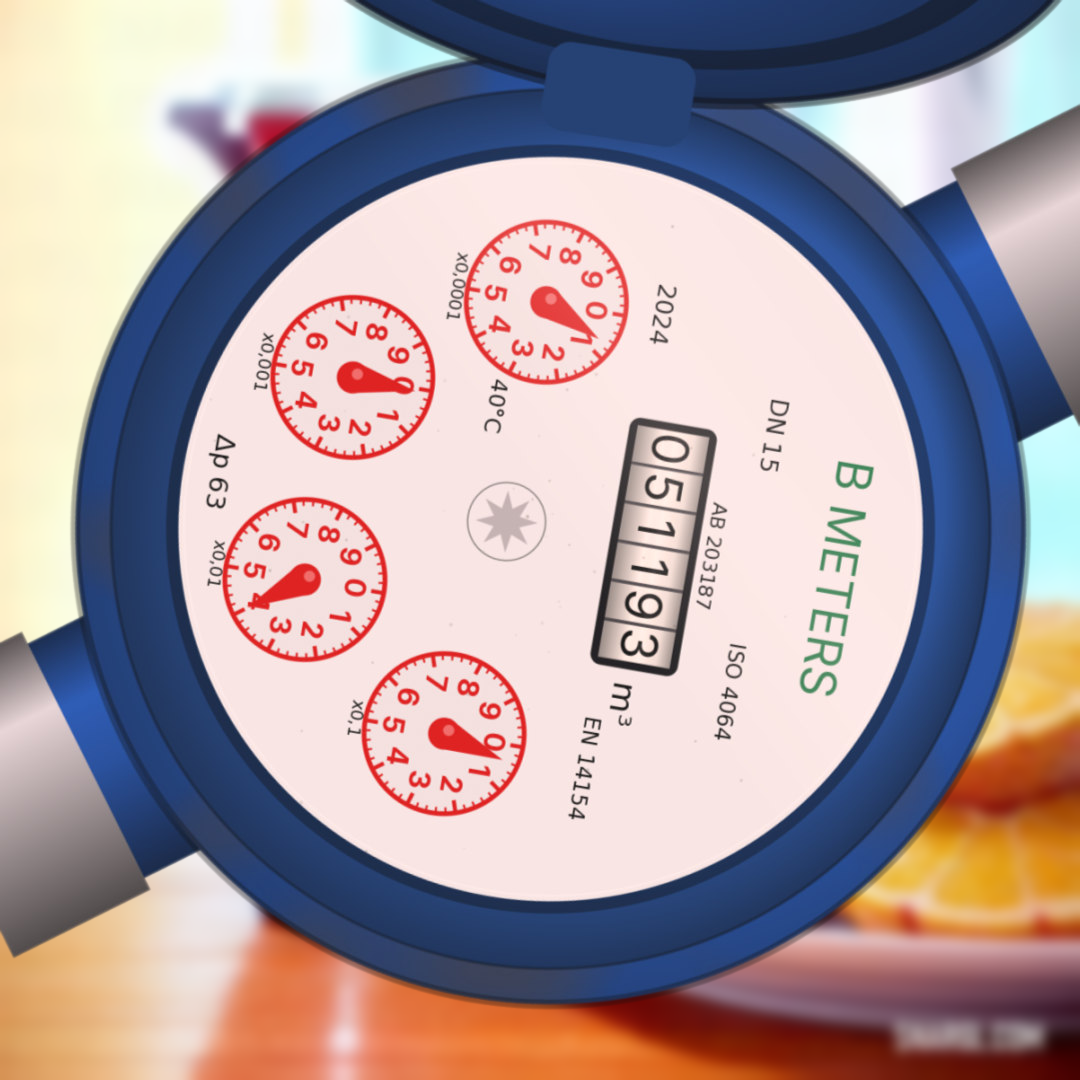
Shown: value=51193.0400 unit=m³
